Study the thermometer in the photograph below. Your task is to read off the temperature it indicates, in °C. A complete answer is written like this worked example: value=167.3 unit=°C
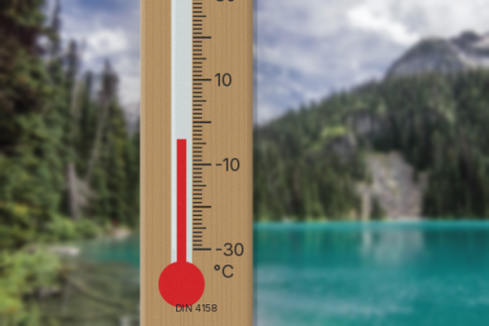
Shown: value=-4 unit=°C
